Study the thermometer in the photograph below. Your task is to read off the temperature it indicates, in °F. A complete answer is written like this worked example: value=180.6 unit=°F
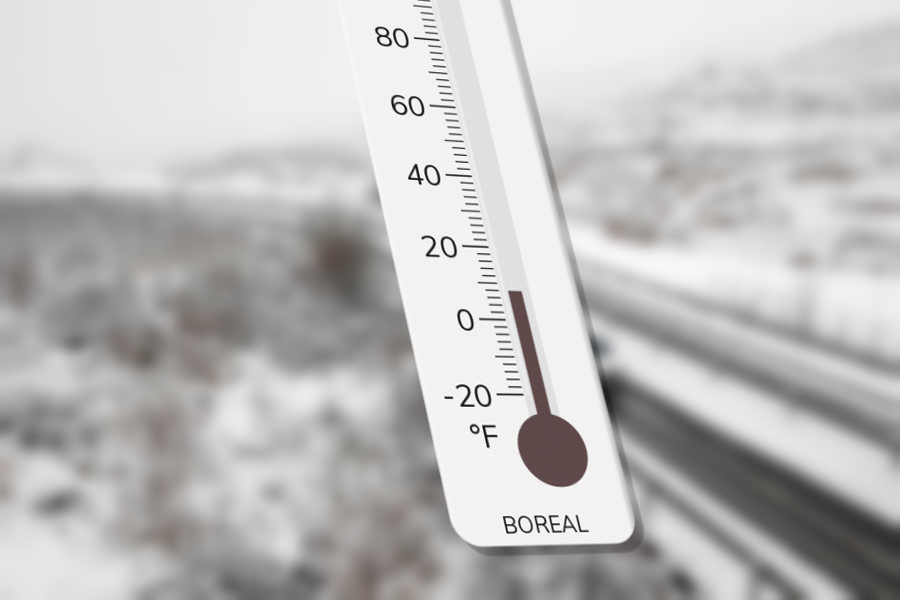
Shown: value=8 unit=°F
